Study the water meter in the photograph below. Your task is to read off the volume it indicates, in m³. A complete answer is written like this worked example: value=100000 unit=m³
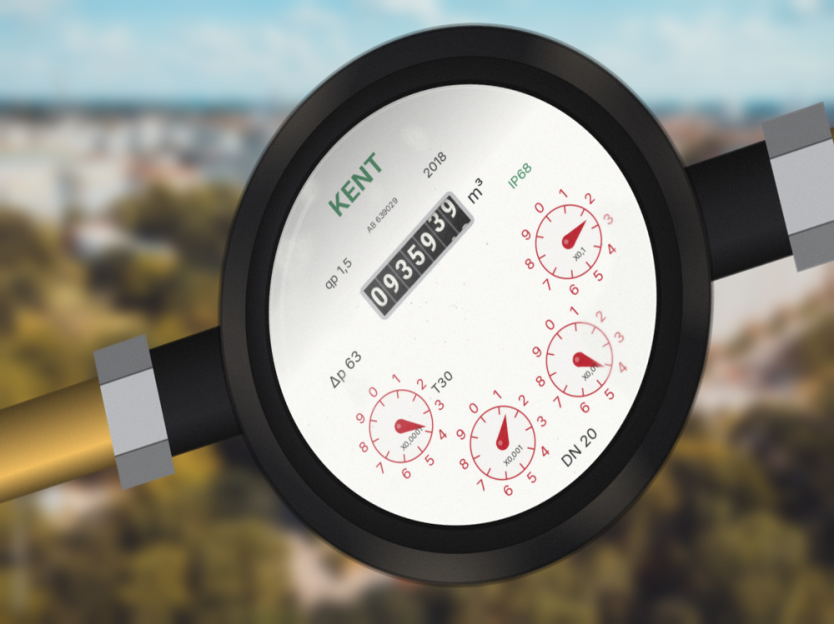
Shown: value=935939.2413 unit=m³
